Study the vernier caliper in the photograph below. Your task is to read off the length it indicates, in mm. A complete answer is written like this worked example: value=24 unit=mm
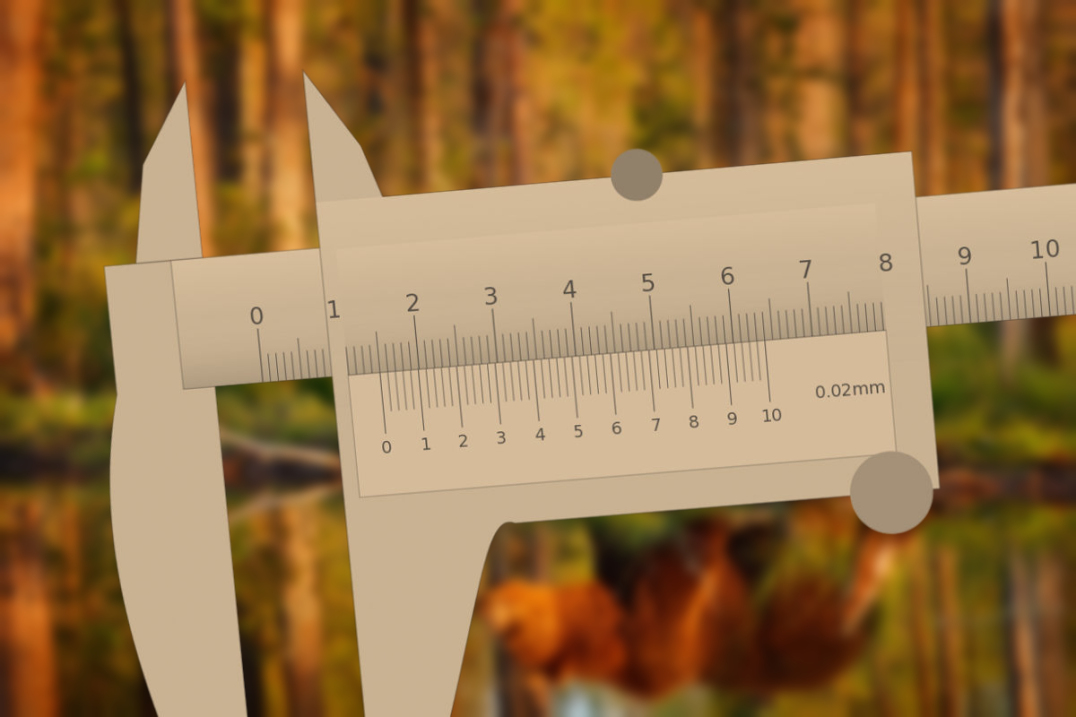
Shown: value=15.0 unit=mm
